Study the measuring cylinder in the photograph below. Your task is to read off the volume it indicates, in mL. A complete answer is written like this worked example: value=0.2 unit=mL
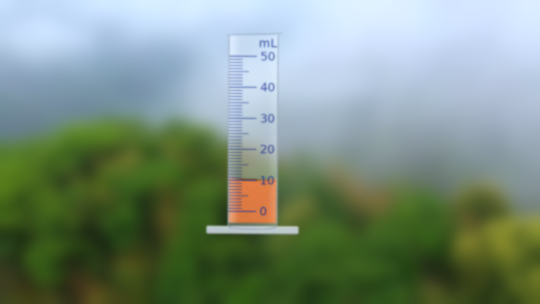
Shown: value=10 unit=mL
